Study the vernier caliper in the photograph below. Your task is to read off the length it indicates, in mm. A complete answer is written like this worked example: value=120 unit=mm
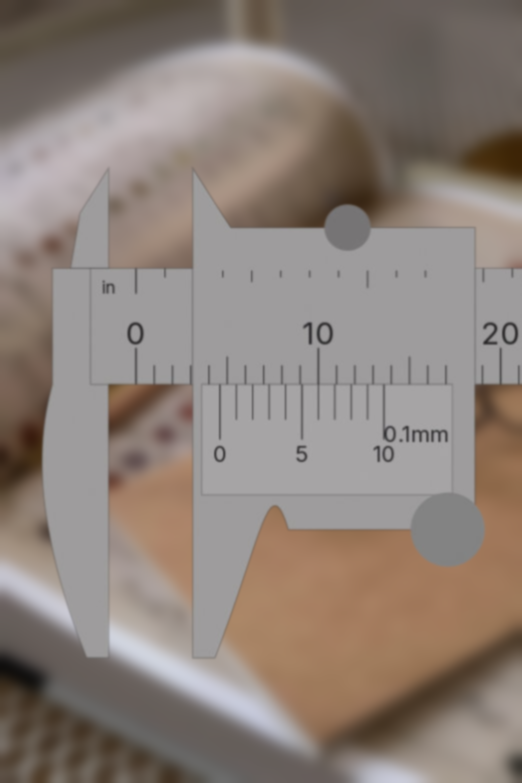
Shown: value=4.6 unit=mm
